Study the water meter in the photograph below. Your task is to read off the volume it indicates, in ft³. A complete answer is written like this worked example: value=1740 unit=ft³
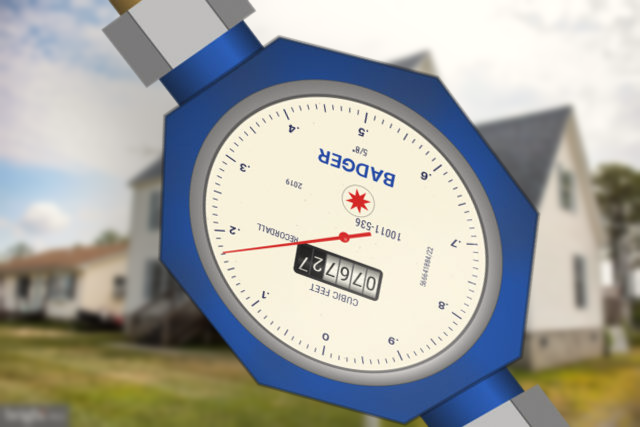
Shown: value=76727.17 unit=ft³
